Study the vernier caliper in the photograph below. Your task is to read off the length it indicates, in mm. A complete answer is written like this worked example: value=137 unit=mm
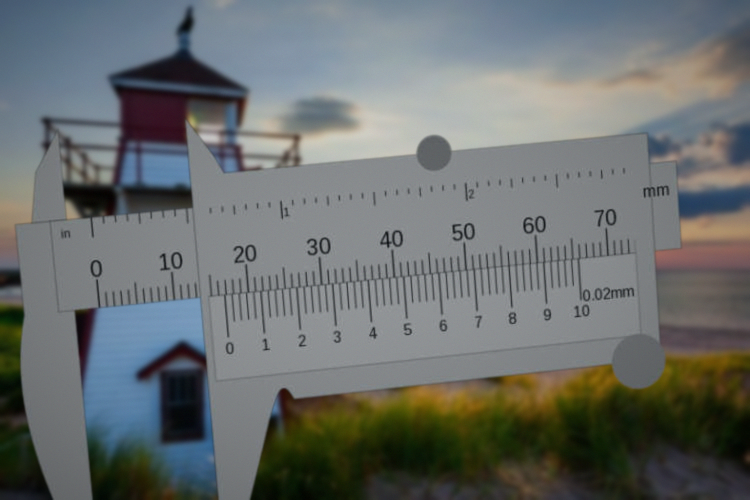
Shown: value=16.8 unit=mm
